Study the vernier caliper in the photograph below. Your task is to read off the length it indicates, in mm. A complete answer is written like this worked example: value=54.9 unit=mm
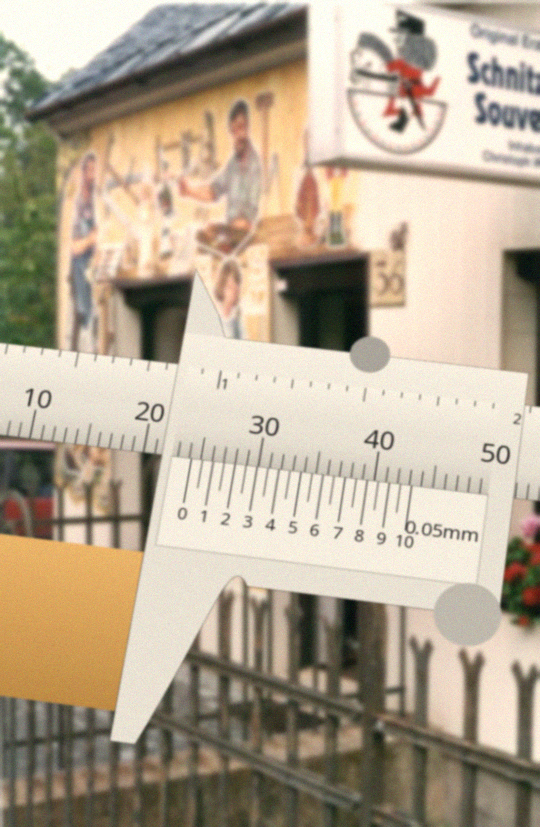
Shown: value=24.2 unit=mm
